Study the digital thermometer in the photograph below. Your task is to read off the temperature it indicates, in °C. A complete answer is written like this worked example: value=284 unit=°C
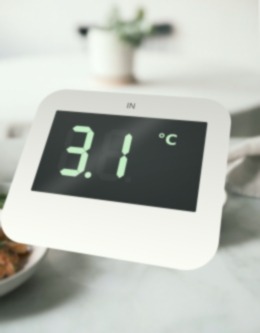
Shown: value=3.1 unit=°C
